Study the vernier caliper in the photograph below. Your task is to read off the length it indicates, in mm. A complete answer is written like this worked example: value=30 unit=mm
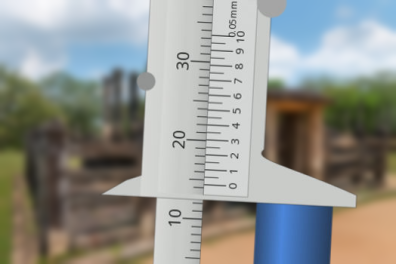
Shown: value=14.4 unit=mm
